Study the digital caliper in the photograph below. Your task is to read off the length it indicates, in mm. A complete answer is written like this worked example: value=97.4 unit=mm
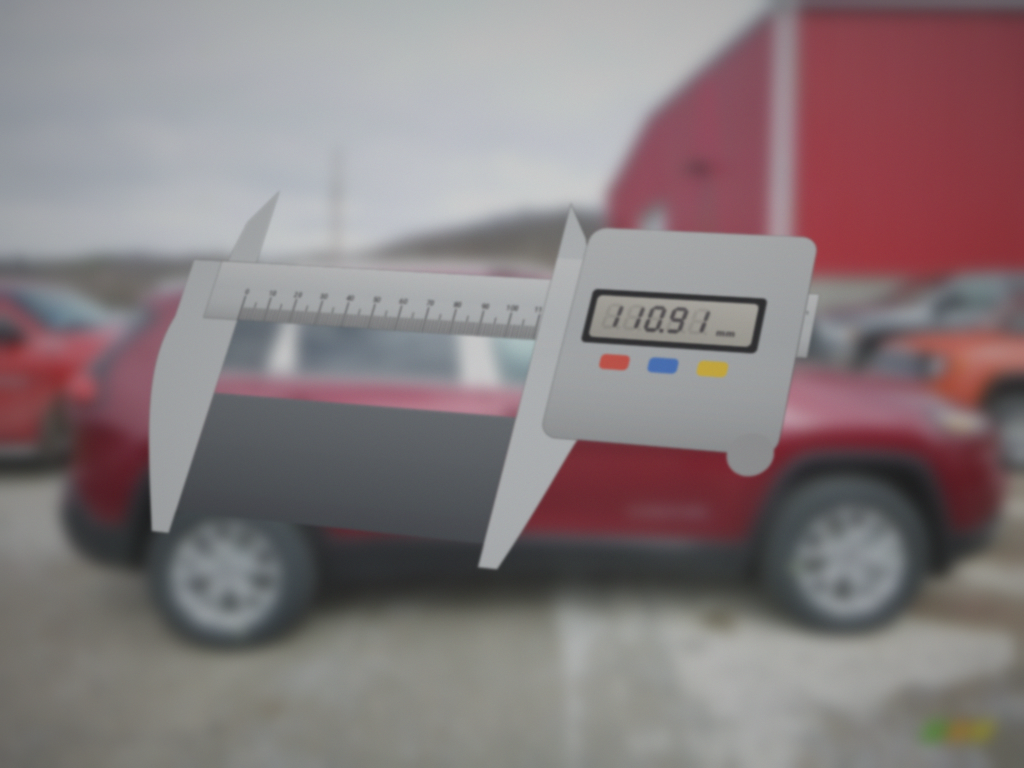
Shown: value=110.91 unit=mm
